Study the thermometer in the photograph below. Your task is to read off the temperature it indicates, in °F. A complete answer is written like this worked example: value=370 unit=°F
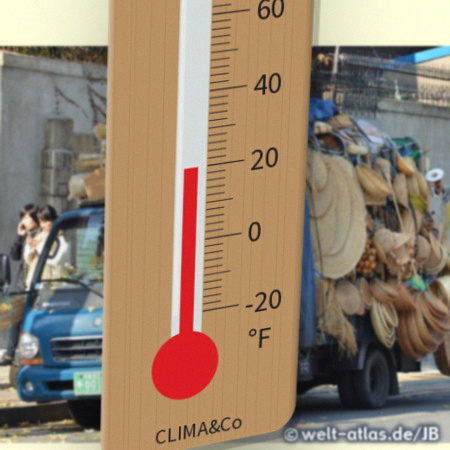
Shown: value=20 unit=°F
